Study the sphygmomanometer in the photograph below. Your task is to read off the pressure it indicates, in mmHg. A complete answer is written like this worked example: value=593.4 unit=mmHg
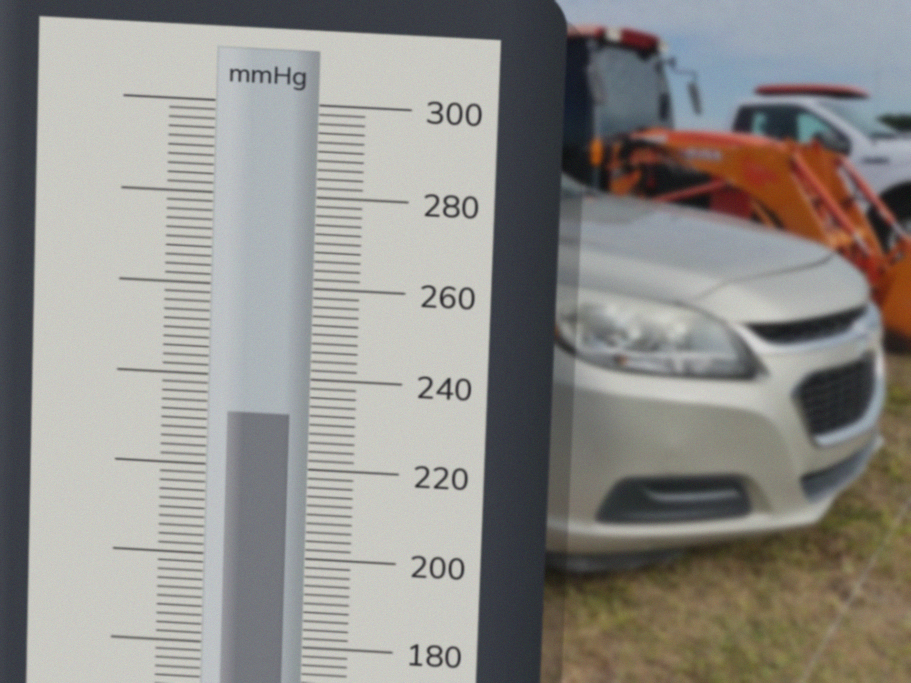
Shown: value=232 unit=mmHg
